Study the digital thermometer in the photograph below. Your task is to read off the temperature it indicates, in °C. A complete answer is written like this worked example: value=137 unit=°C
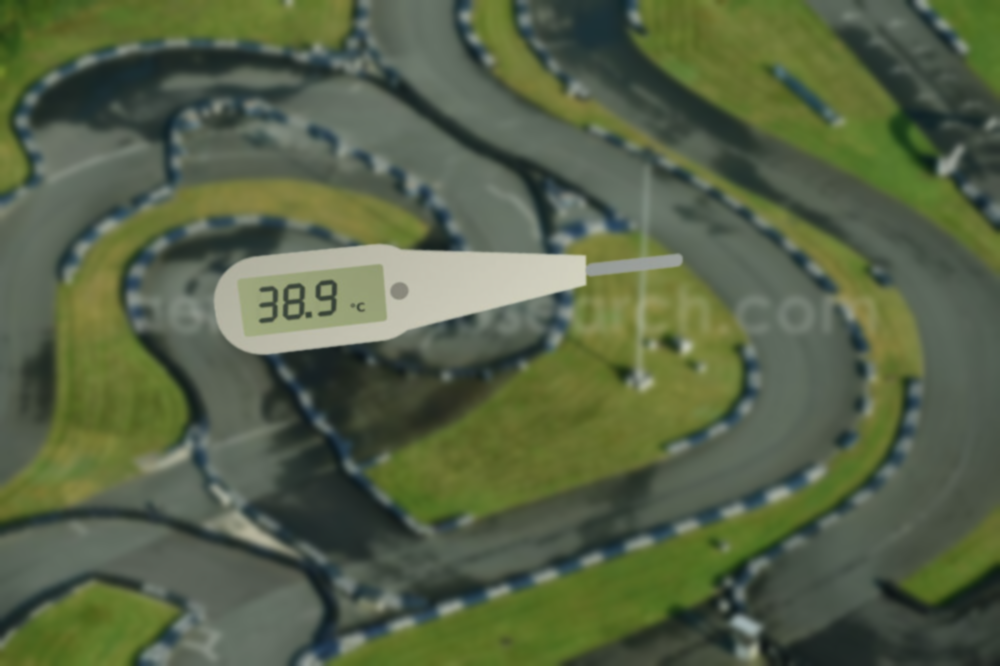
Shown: value=38.9 unit=°C
